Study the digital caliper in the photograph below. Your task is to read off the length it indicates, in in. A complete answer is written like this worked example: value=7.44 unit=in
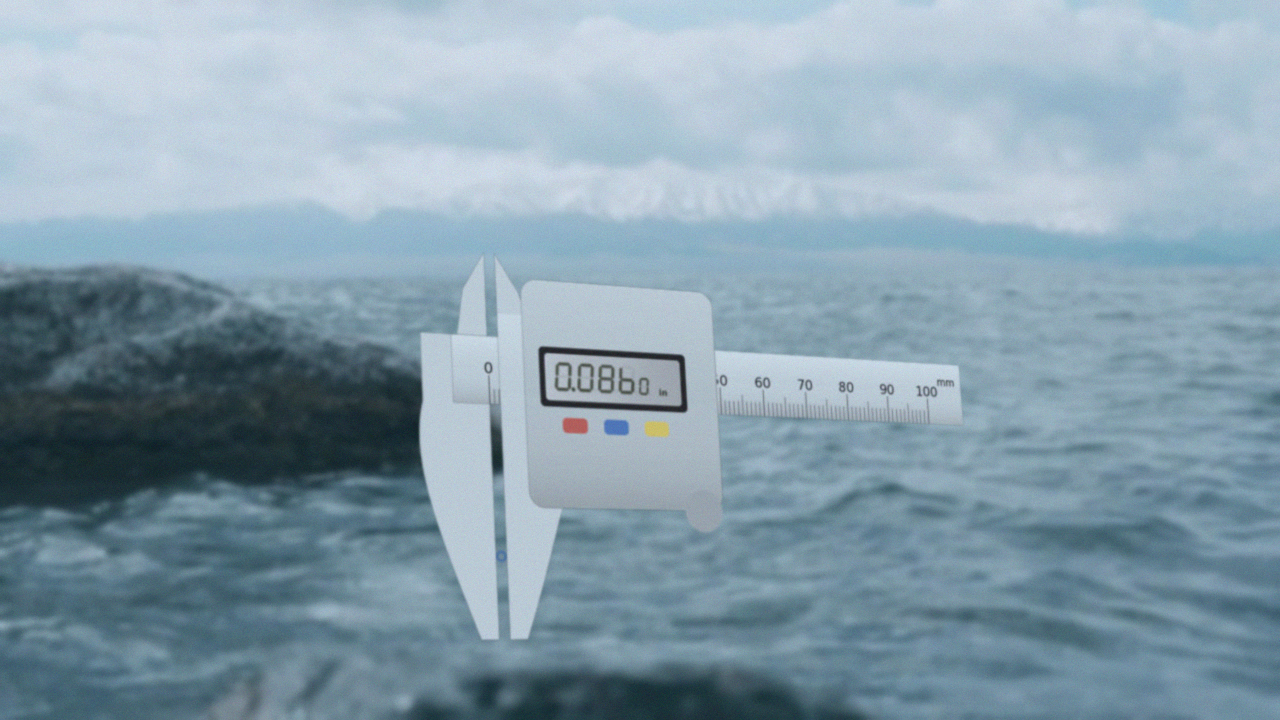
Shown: value=0.0860 unit=in
